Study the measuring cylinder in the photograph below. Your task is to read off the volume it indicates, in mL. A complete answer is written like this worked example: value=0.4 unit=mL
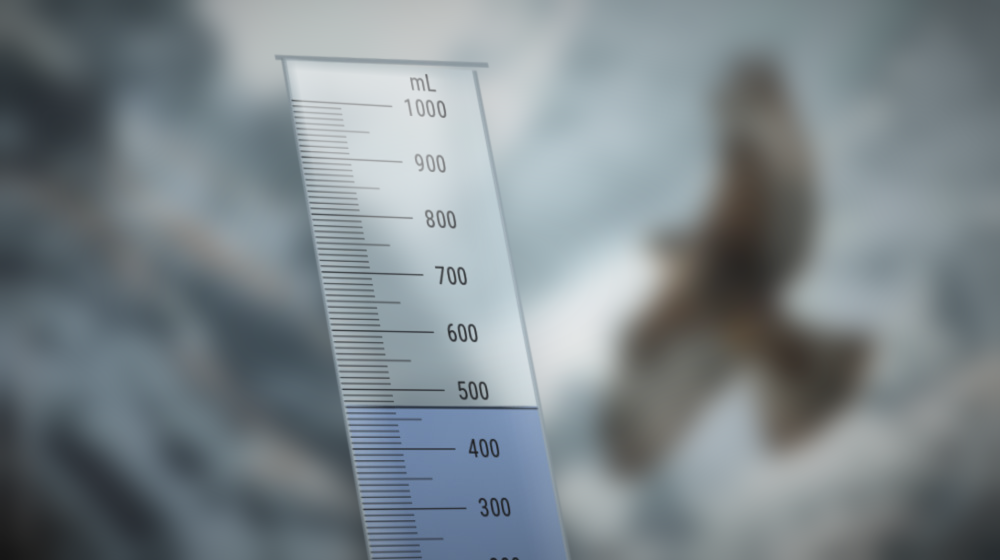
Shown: value=470 unit=mL
